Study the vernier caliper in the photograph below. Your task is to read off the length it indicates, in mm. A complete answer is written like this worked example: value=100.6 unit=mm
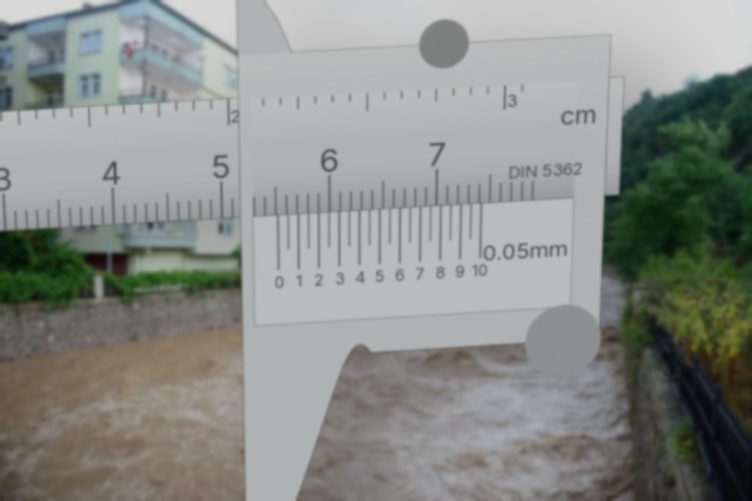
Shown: value=55.2 unit=mm
